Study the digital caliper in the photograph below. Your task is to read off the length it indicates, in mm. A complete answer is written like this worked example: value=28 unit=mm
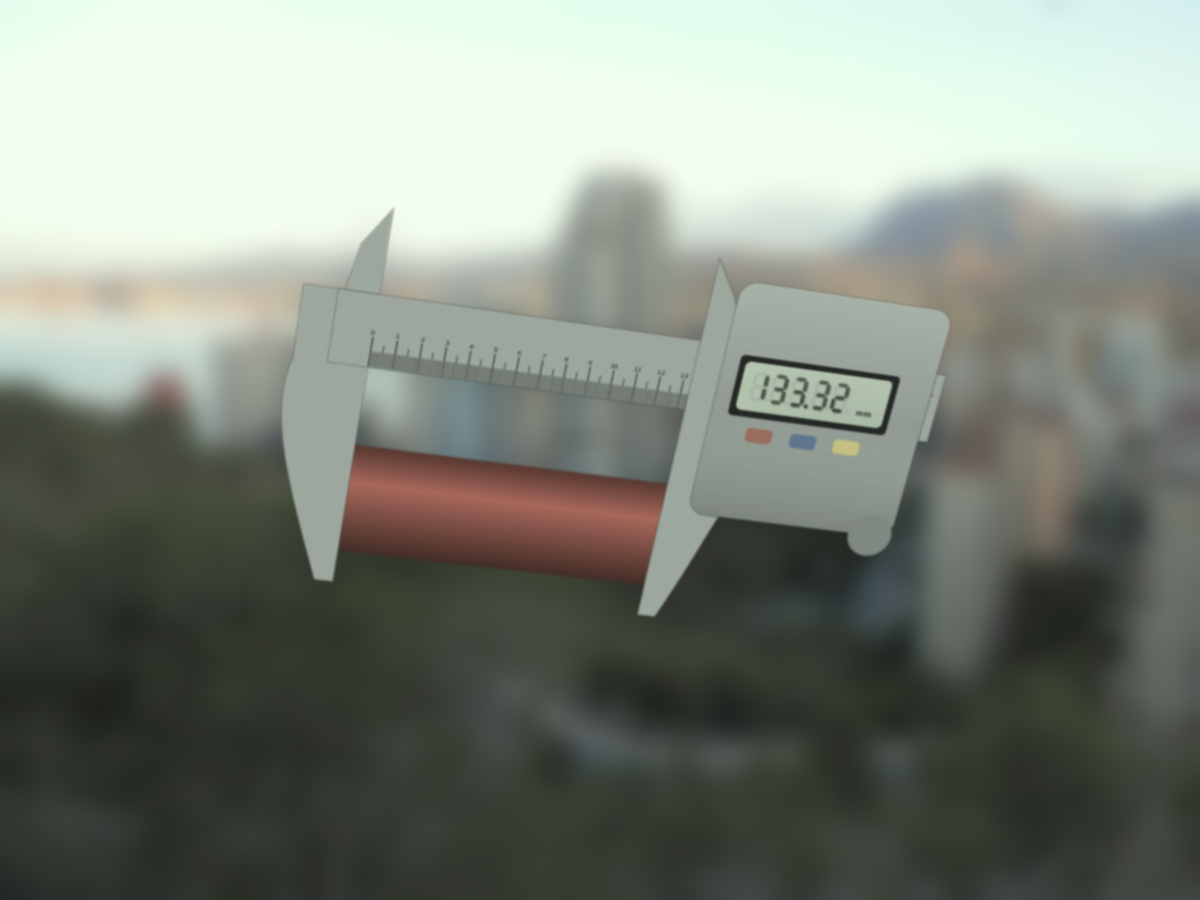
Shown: value=133.32 unit=mm
